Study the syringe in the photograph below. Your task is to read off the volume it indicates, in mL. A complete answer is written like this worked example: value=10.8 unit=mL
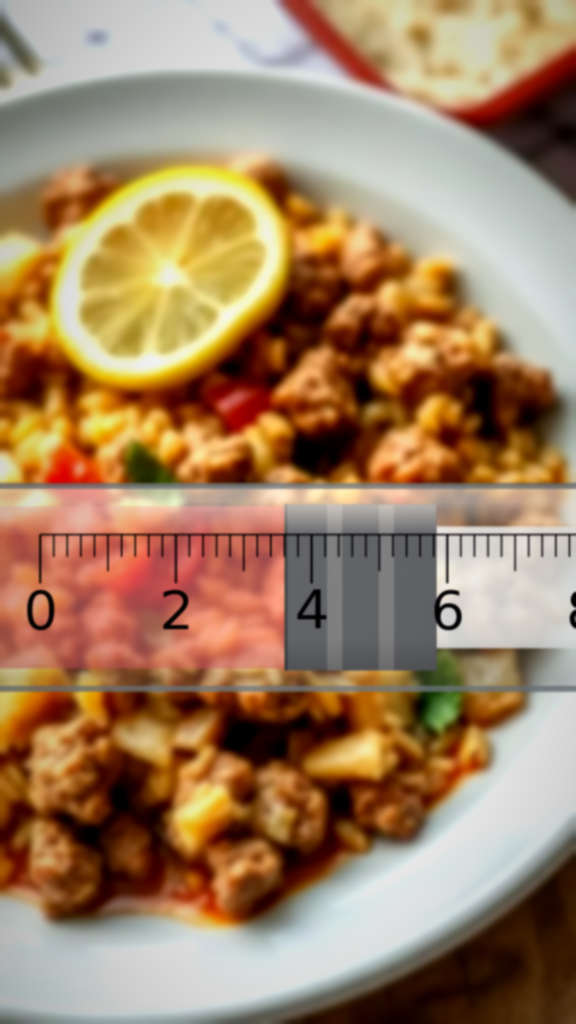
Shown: value=3.6 unit=mL
